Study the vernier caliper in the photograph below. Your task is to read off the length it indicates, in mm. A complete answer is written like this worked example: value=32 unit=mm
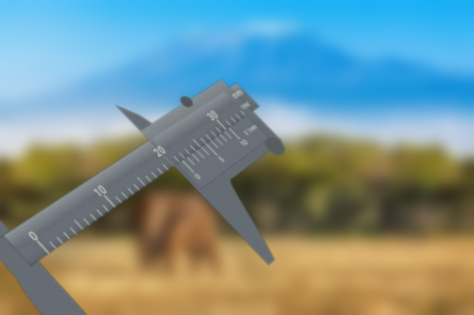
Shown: value=21.5 unit=mm
